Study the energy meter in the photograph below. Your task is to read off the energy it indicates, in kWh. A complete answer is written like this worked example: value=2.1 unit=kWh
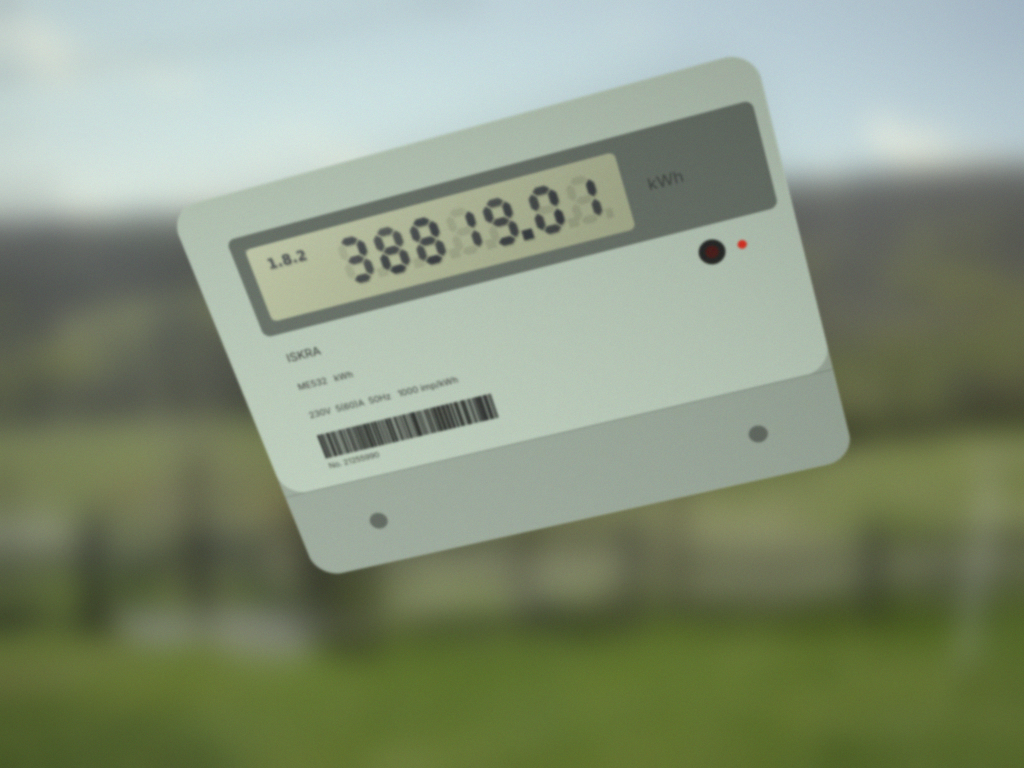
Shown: value=38819.01 unit=kWh
